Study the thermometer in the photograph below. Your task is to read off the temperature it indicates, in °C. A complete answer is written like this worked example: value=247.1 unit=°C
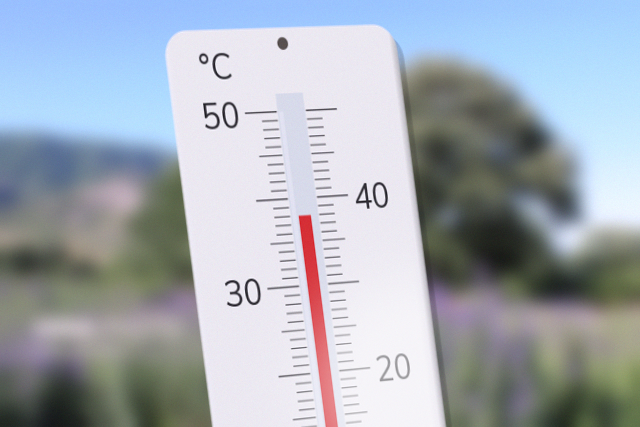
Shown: value=38 unit=°C
